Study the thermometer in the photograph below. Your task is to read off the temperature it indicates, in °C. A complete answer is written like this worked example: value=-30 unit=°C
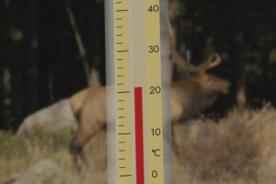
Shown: value=21 unit=°C
